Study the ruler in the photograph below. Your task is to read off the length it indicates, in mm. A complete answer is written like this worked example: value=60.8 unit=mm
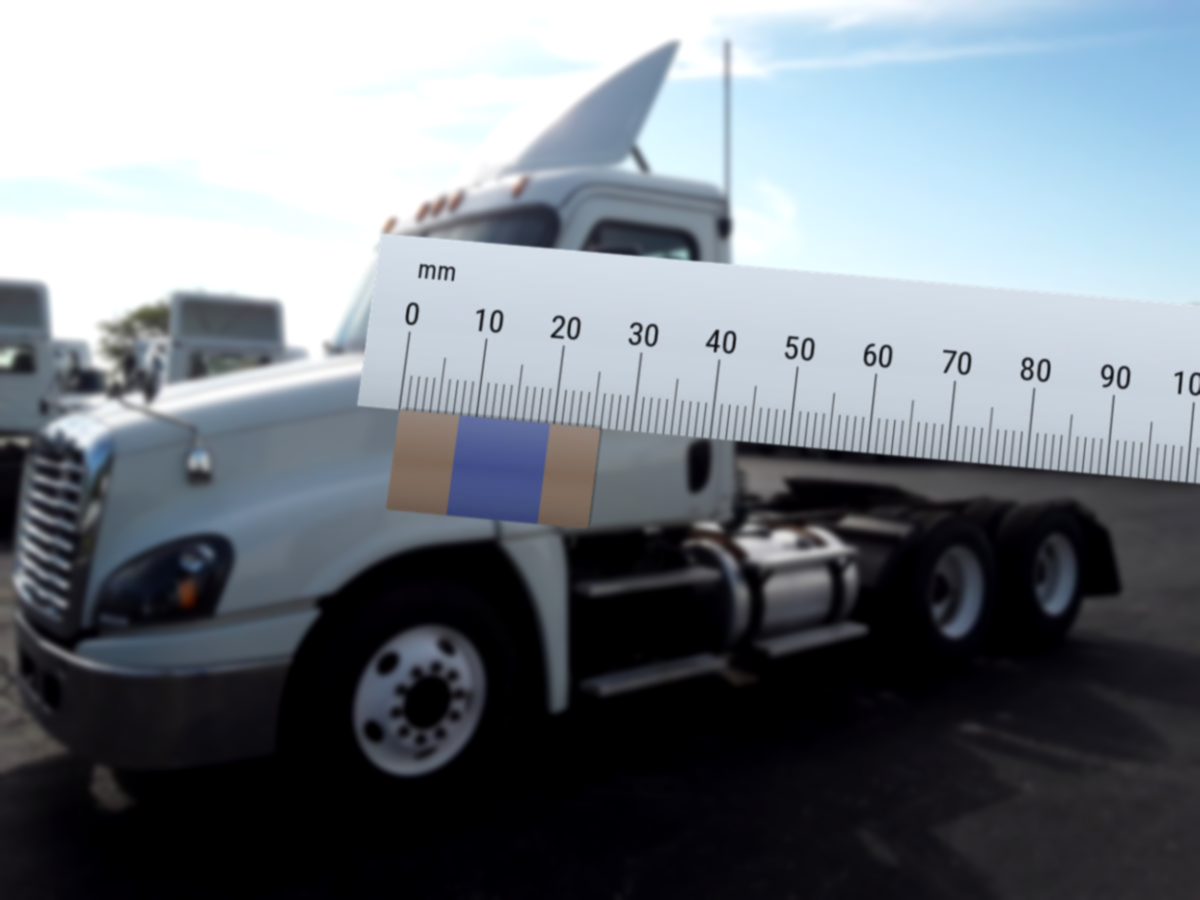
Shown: value=26 unit=mm
